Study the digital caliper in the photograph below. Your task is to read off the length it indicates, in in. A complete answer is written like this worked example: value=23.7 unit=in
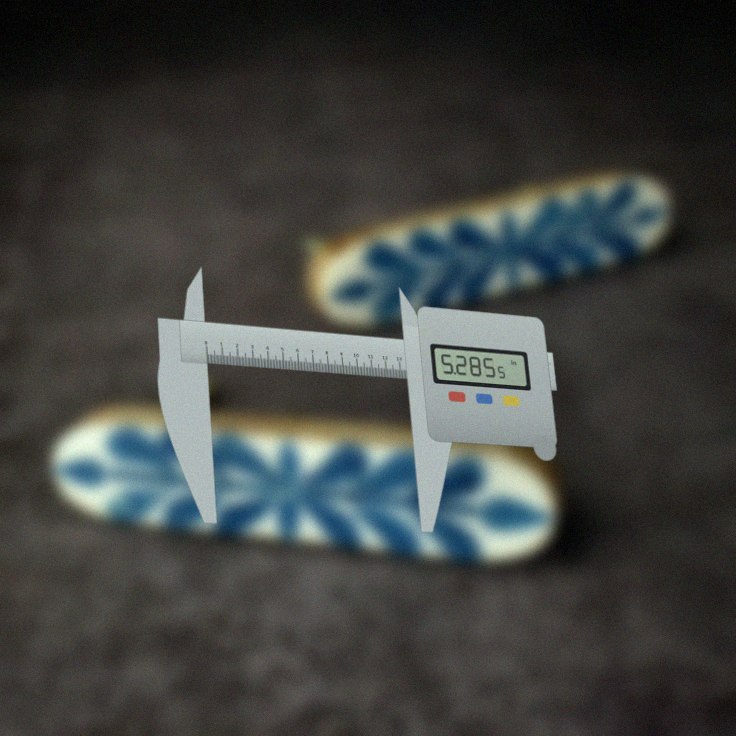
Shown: value=5.2855 unit=in
